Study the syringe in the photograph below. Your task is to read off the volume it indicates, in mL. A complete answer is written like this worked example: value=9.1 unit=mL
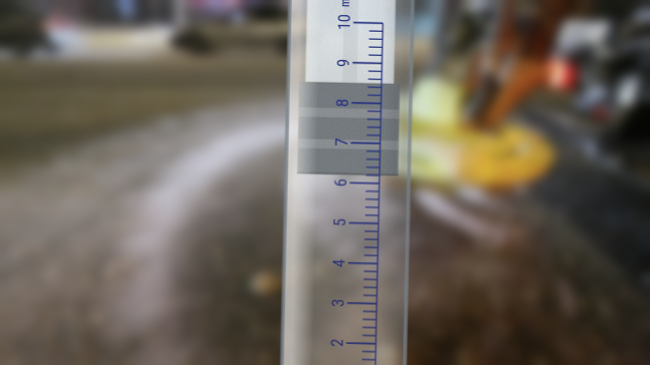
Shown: value=6.2 unit=mL
